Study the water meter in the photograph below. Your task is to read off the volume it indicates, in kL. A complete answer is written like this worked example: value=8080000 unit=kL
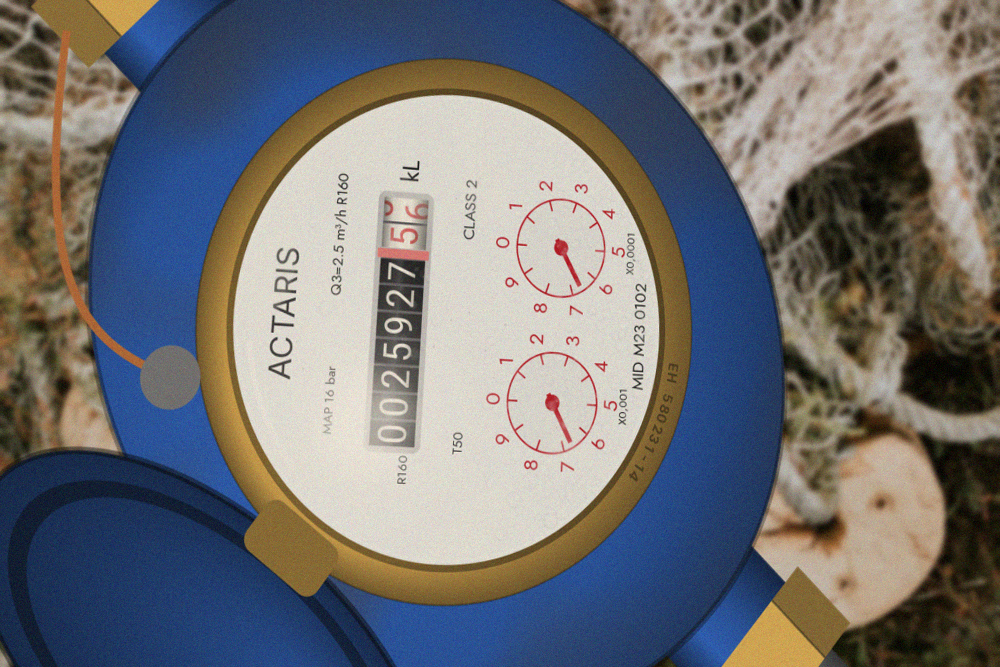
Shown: value=25927.5566 unit=kL
